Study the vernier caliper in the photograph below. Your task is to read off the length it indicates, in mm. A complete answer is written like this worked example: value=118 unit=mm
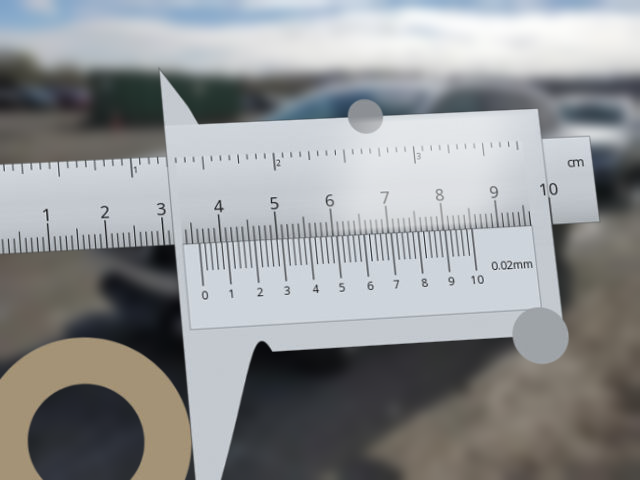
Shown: value=36.2 unit=mm
